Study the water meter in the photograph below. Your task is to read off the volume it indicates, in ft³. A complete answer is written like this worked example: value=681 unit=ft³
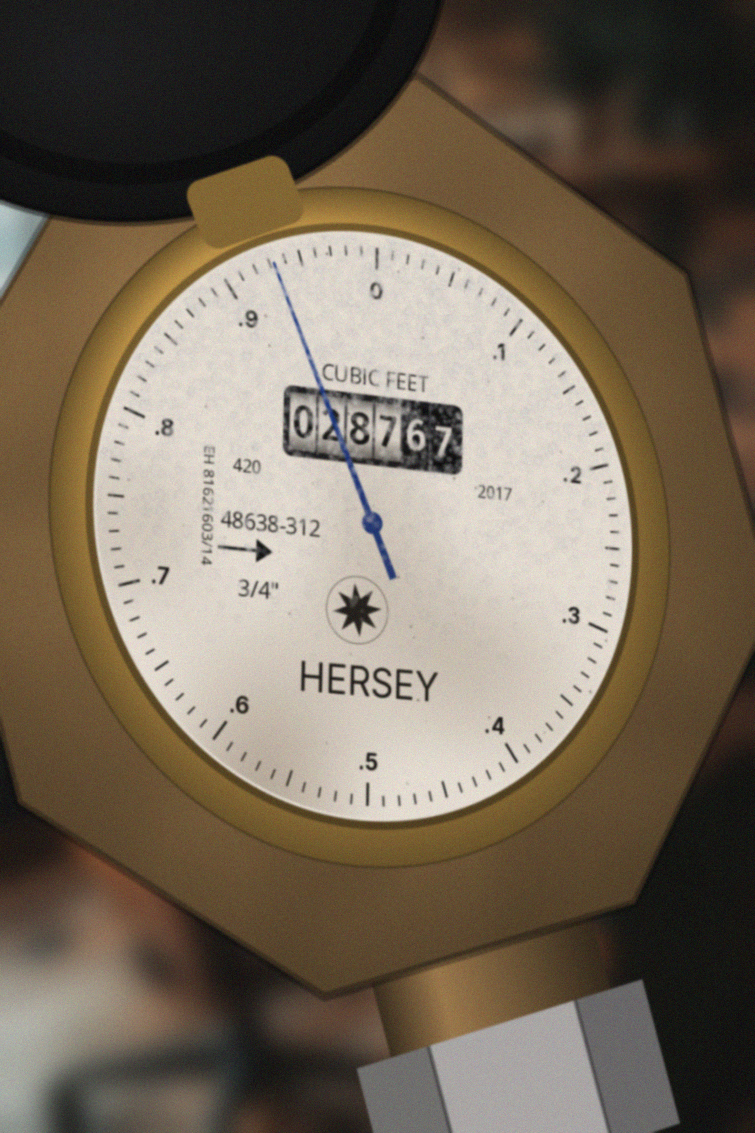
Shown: value=28766.93 unit=ft³
